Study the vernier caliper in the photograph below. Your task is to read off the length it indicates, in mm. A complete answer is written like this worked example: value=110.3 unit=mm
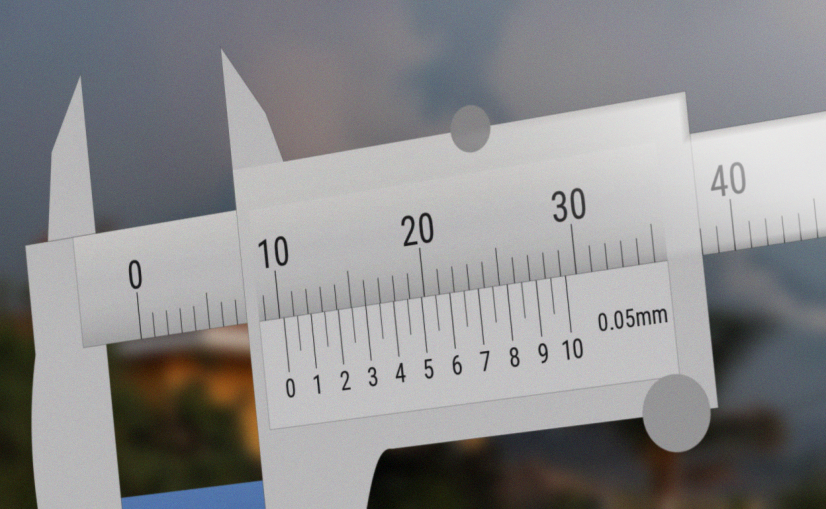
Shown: value=10.3 unit=mm
